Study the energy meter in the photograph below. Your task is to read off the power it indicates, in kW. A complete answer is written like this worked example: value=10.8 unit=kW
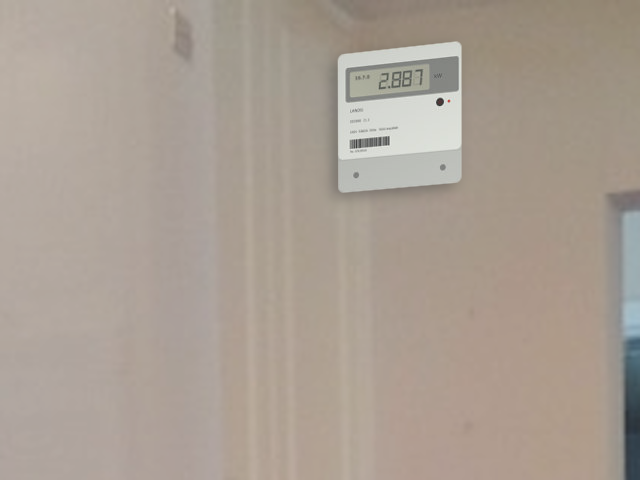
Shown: value=2.887 unit=kW
